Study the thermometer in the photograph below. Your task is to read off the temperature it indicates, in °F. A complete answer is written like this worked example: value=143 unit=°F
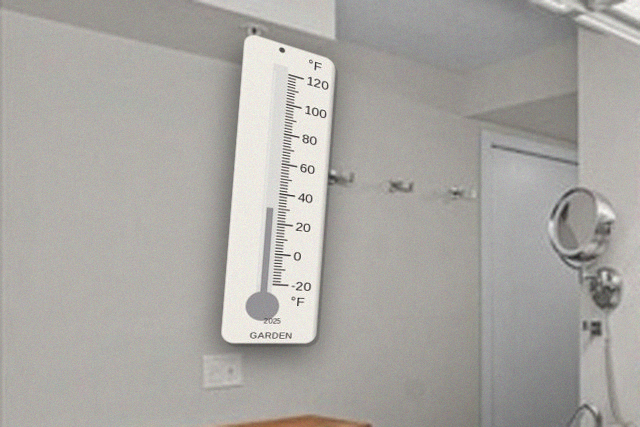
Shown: value=30 unit=°F
